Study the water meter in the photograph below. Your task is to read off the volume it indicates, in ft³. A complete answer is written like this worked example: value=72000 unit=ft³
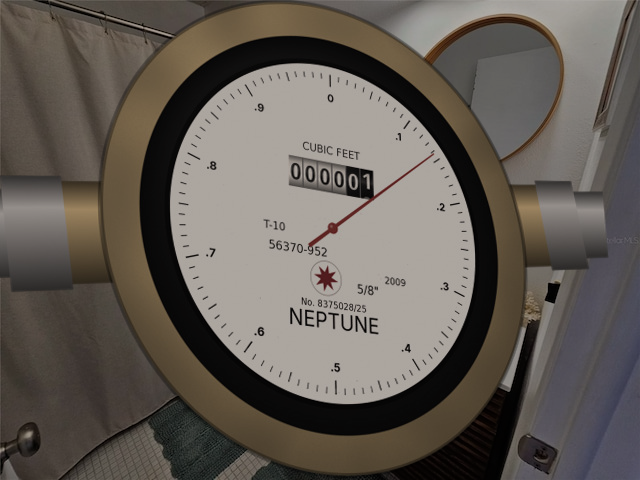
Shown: value=1.14 unit=ft³
